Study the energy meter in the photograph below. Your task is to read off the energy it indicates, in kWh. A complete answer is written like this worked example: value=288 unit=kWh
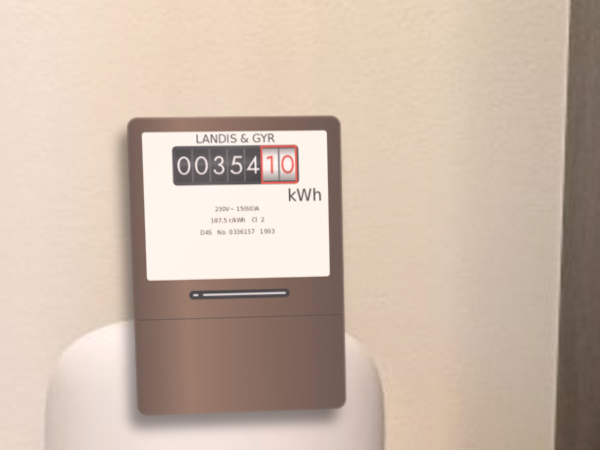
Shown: value=354.10 unit=kWh
